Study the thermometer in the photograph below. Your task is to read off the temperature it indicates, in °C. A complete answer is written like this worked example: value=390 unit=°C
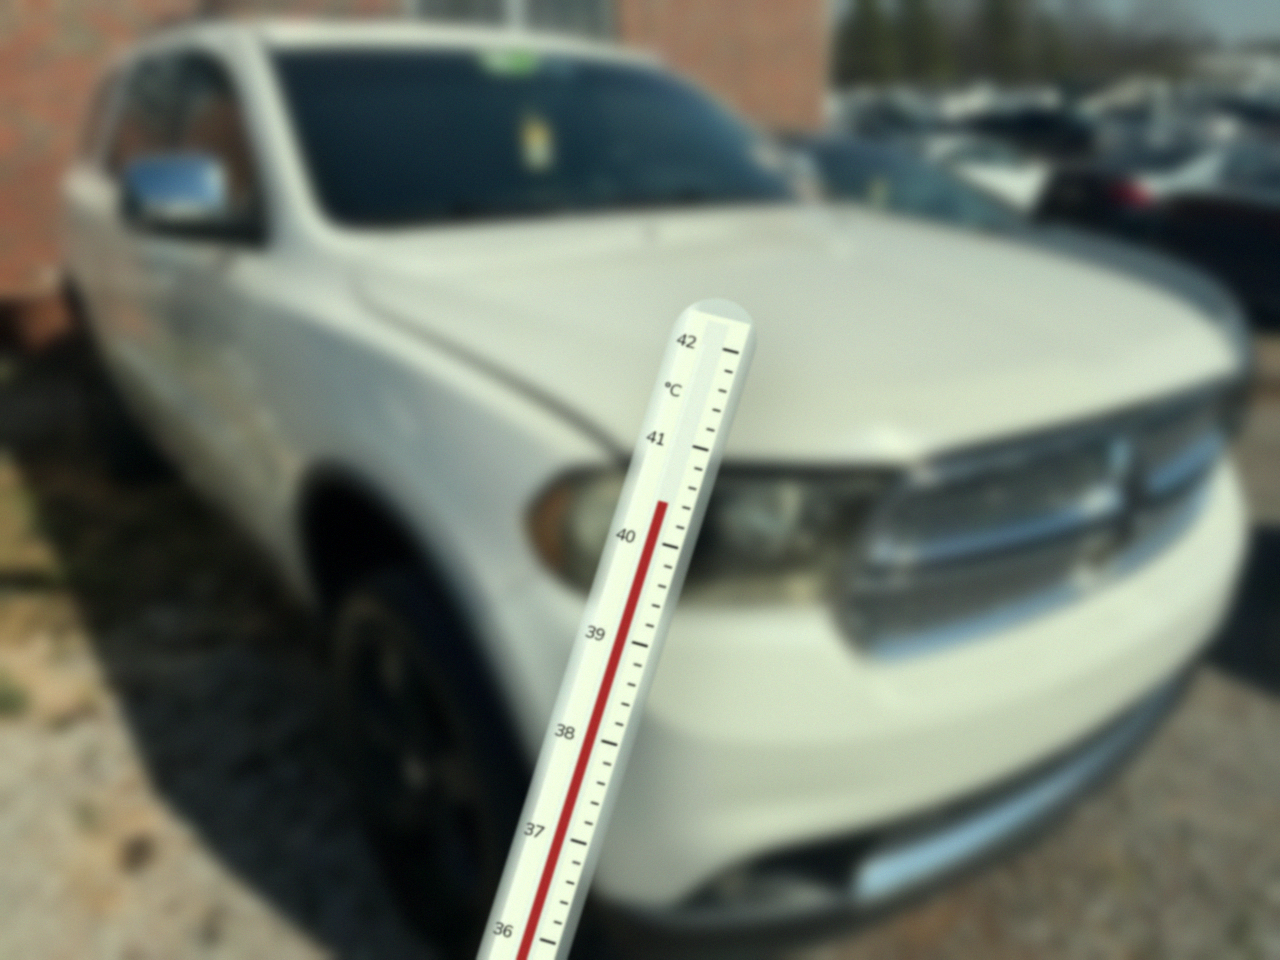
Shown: value=40.4 unit=°C
